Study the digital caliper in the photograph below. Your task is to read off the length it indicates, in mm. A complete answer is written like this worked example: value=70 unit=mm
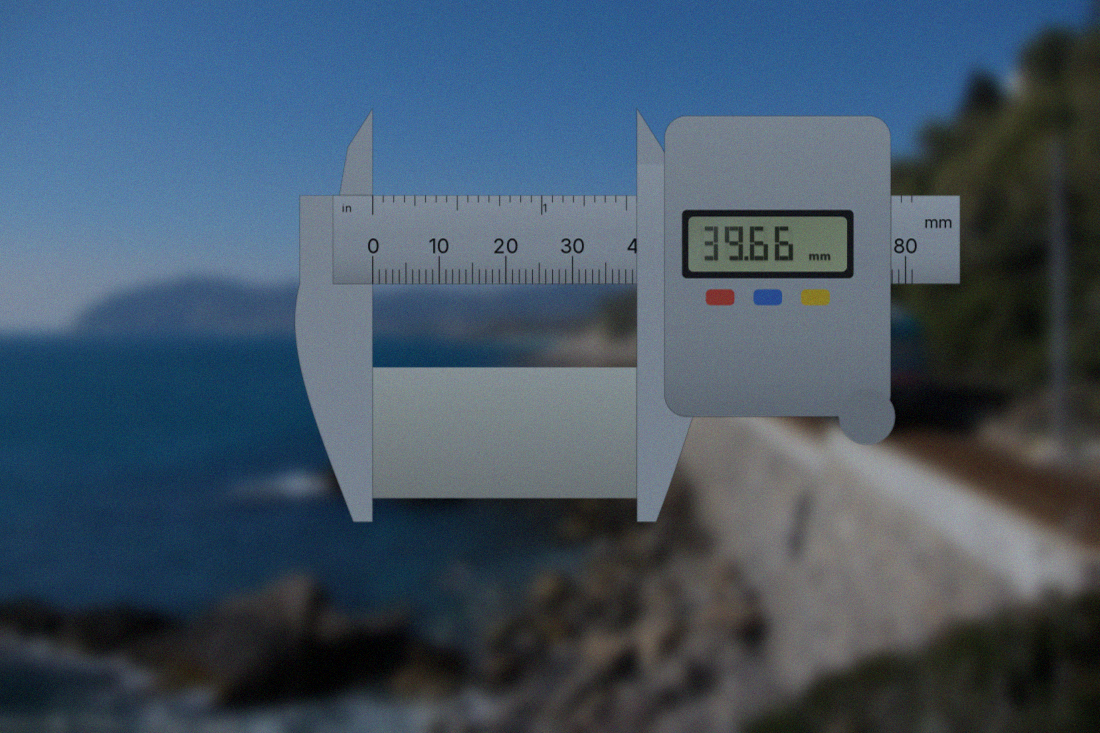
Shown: value=39.66 unit=mm
